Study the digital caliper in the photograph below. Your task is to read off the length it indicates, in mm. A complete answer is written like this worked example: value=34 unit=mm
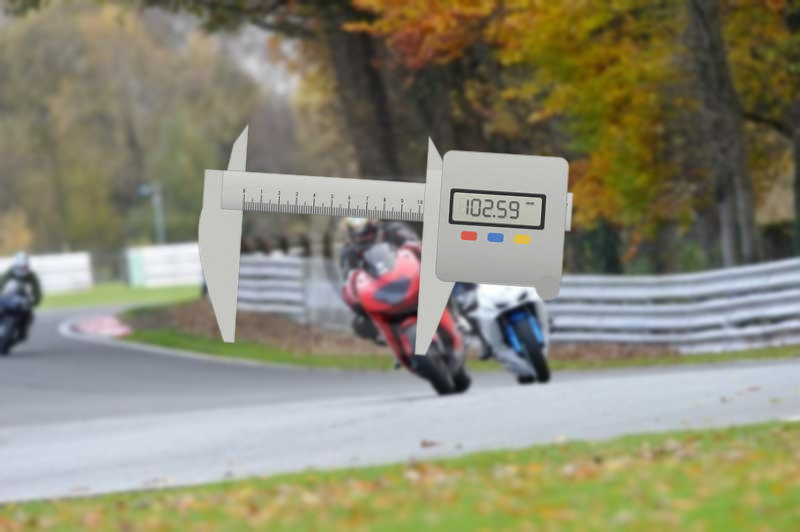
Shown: value=102.59 unit=mm
